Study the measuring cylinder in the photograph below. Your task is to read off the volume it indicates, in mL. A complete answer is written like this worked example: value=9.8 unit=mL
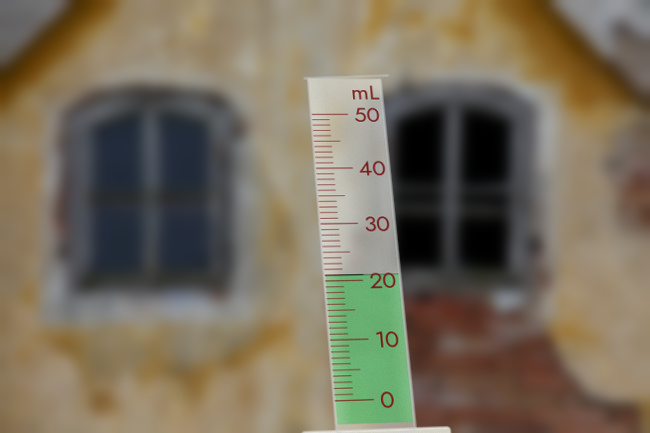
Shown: value=21 unit=mL
